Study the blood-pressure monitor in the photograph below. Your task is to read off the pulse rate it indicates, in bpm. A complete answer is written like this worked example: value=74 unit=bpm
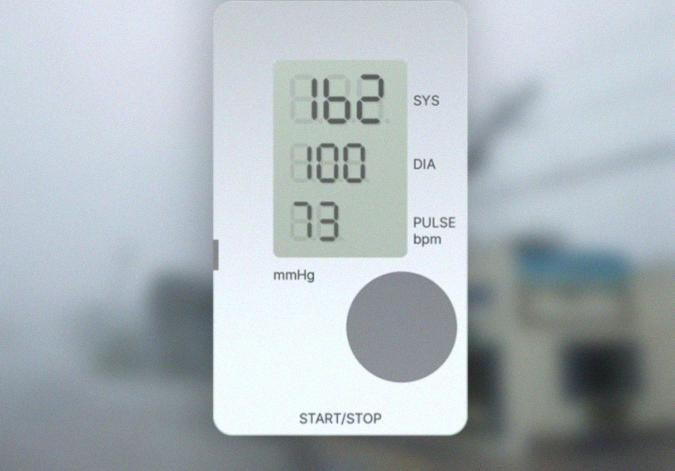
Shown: value=73 unit=bpm
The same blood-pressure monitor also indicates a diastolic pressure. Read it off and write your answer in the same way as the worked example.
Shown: value=100 unit=mmHg
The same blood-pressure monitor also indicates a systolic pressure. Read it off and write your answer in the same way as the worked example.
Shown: value=162 unit=mmHg
